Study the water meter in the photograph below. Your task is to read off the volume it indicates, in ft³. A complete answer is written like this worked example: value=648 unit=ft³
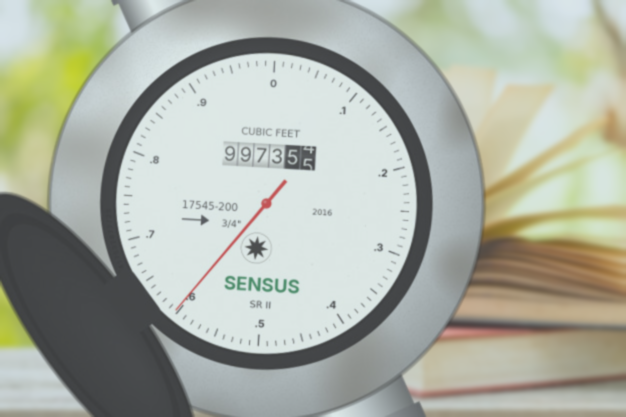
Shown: value=997354.60 unit=ft³
